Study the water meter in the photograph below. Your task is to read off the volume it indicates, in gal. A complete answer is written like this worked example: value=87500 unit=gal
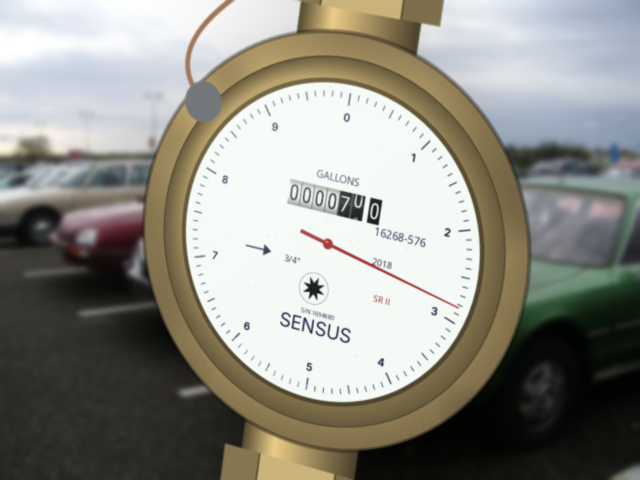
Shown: value=702.8 unit=gal
